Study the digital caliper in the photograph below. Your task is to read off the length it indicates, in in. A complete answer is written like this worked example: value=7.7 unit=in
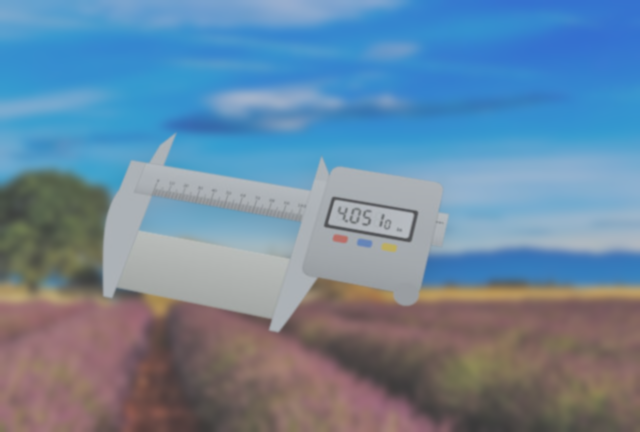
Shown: value=4.0510 unit=in
